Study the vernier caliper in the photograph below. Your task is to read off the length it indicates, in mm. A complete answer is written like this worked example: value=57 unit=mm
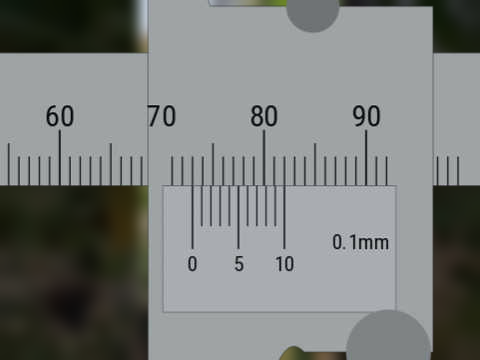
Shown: value=73.0 unit=mm
